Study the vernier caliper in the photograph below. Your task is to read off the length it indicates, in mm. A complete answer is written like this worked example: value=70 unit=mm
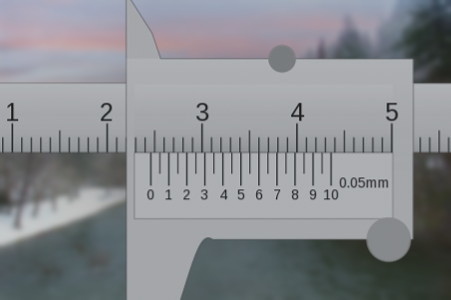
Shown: value=24.6 unit=mm
